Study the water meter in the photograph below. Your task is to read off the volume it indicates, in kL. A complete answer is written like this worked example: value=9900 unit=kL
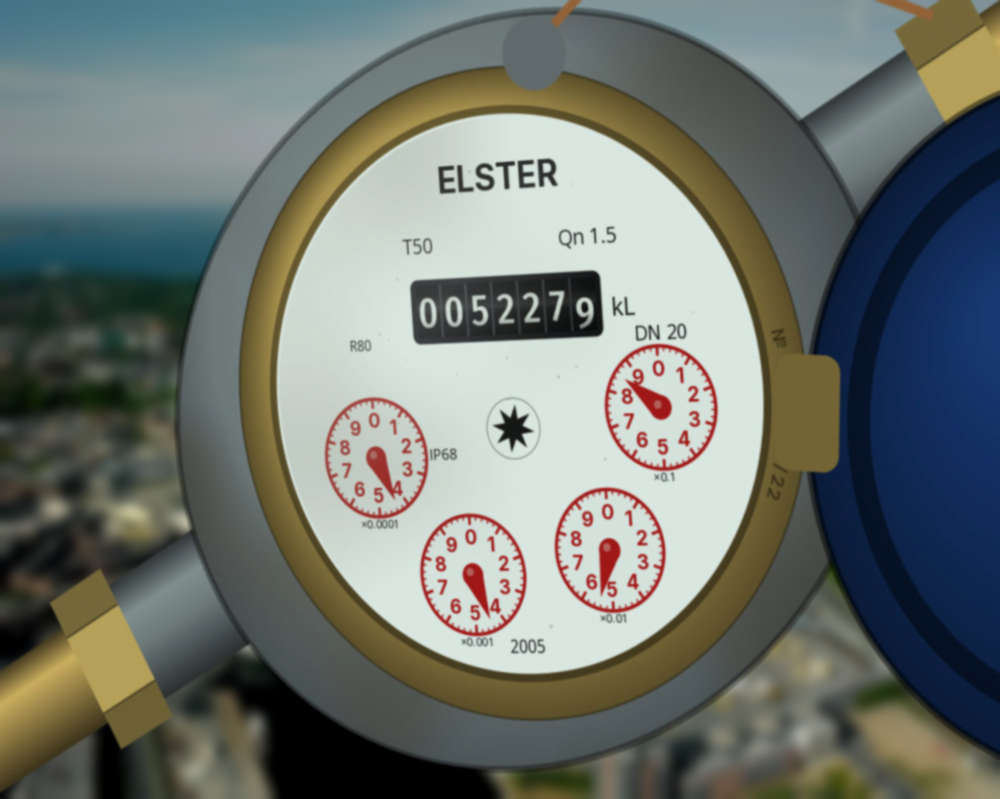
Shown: value=52278.8544 unit=kL
